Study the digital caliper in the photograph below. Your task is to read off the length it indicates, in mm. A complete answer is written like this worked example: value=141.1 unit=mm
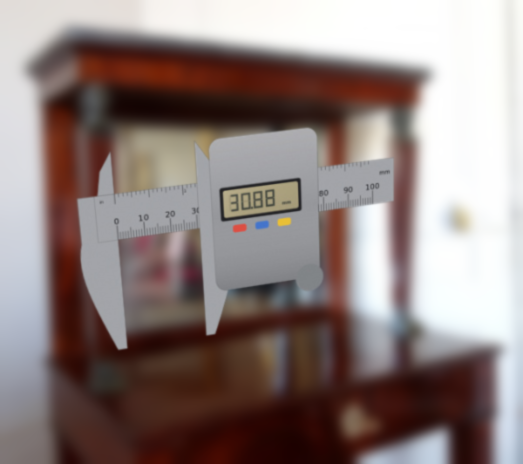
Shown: value=30.88 unit=mm
